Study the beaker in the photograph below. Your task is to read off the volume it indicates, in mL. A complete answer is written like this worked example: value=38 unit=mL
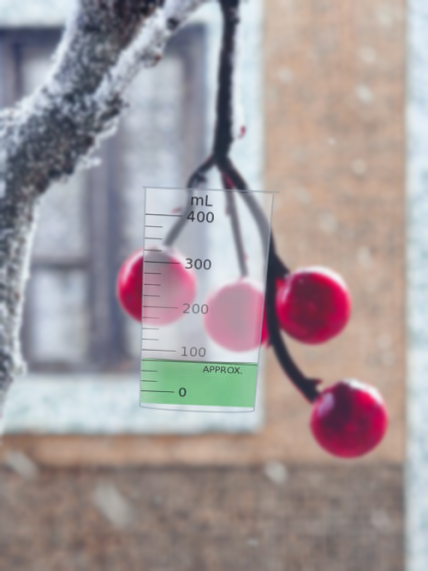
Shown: value=75 unit=mL
